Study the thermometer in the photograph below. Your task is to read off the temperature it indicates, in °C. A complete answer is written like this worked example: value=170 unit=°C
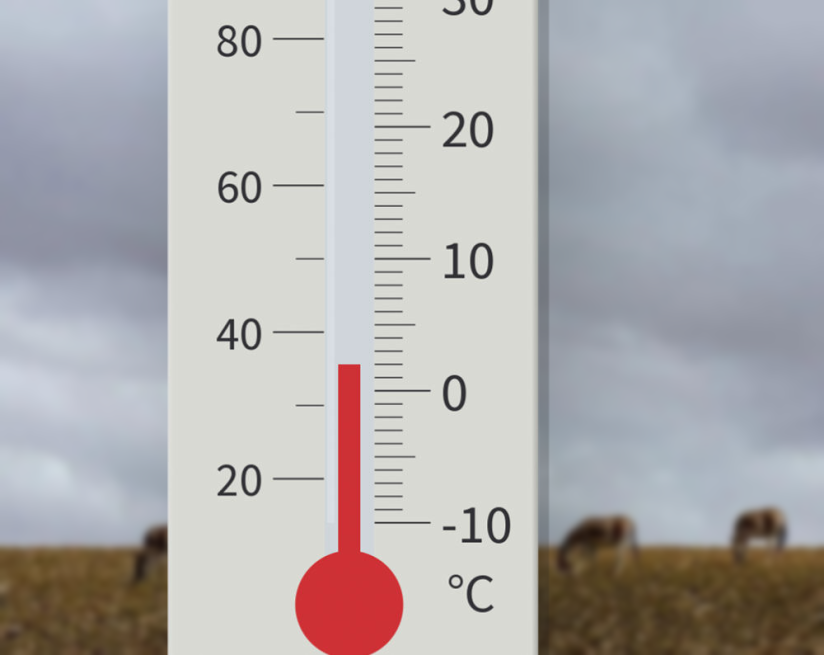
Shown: value=2 unit=°C
